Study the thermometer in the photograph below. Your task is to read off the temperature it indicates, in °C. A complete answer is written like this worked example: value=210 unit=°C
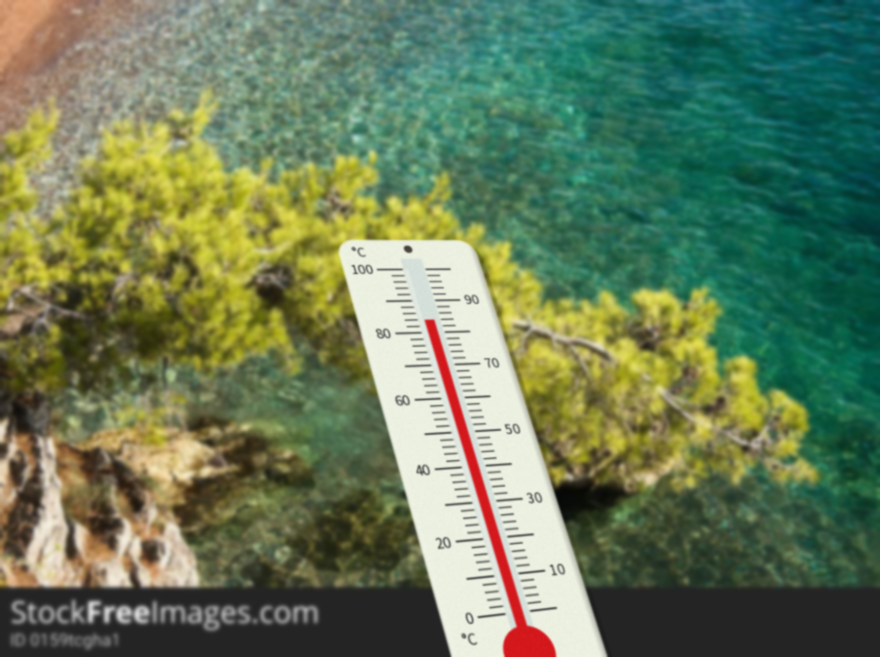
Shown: value=84 unit=°C
